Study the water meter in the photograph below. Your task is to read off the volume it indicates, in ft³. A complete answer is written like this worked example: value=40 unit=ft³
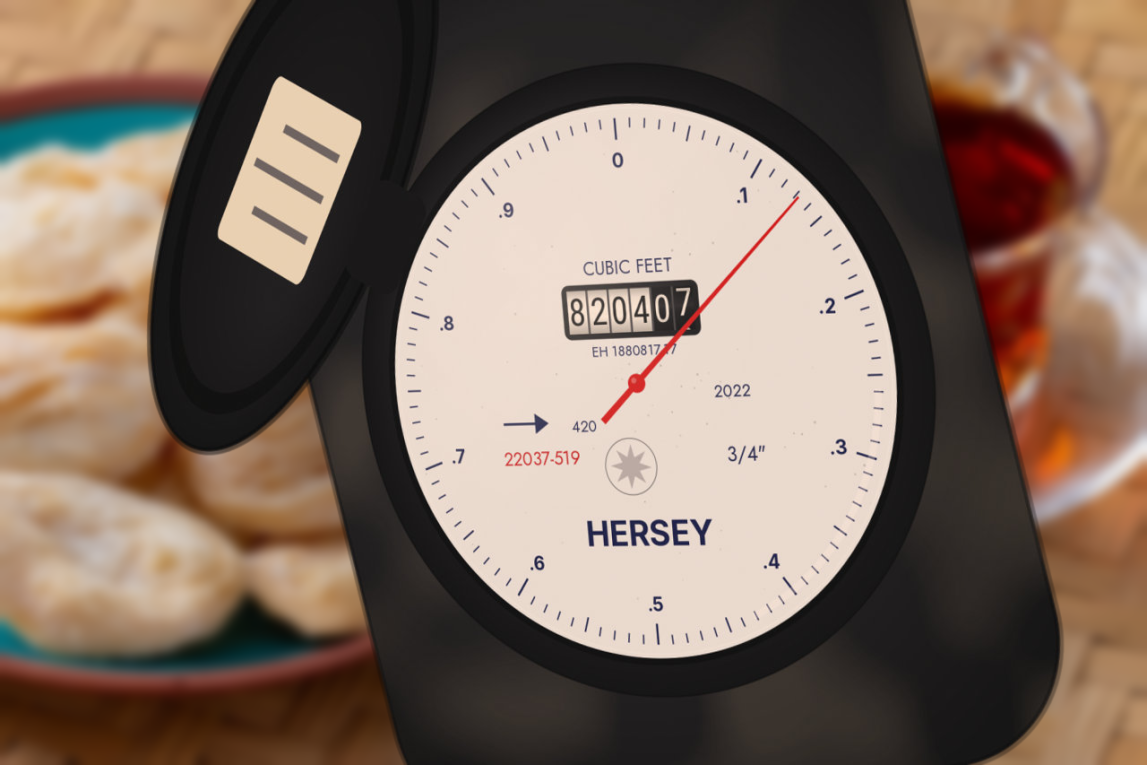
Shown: value=820407.13 unit=ft³
